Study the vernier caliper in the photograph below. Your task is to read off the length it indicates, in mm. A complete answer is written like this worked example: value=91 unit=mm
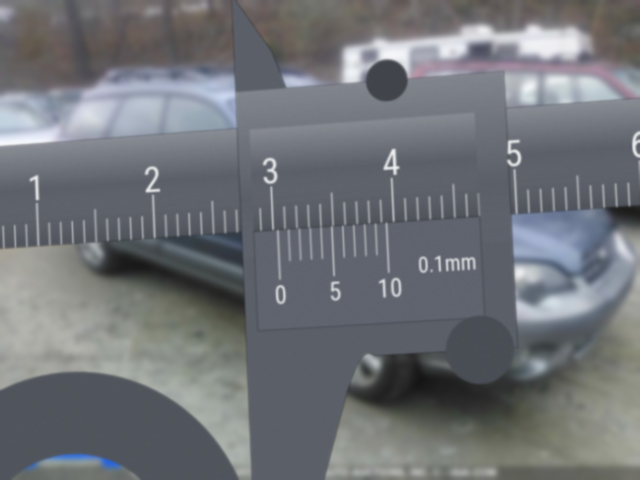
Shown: value=30.4 unit=mm
